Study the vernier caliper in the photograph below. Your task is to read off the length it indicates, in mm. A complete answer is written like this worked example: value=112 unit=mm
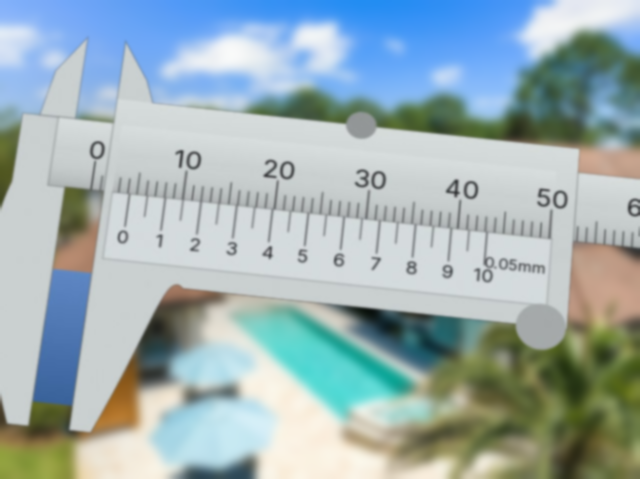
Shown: value=4.2 unit=mm
